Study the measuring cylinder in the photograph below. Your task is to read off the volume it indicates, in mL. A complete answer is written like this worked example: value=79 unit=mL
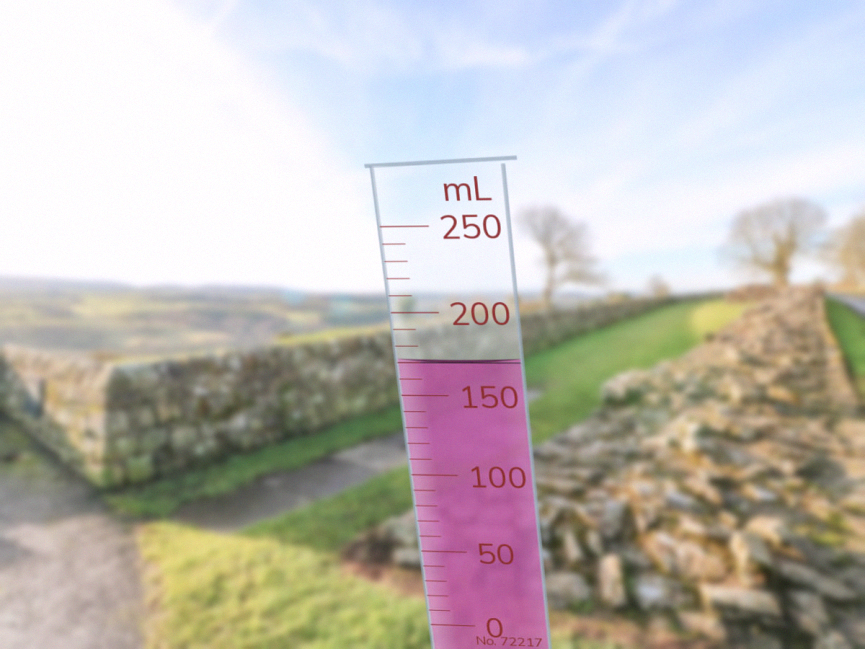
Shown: value=170 unit=mL
